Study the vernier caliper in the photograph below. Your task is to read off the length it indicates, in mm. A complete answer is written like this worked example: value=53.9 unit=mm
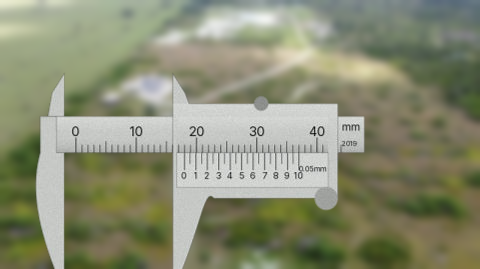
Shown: value=18.0 unit=mm
